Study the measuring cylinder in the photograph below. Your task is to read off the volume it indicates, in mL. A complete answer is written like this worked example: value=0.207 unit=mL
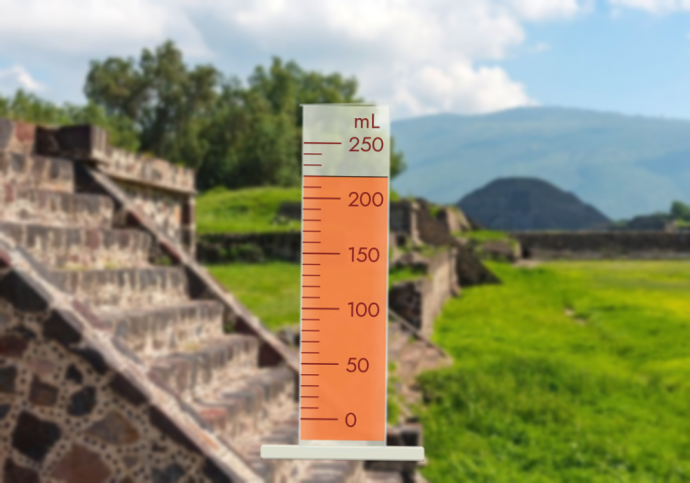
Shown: value=220 unit=mL
